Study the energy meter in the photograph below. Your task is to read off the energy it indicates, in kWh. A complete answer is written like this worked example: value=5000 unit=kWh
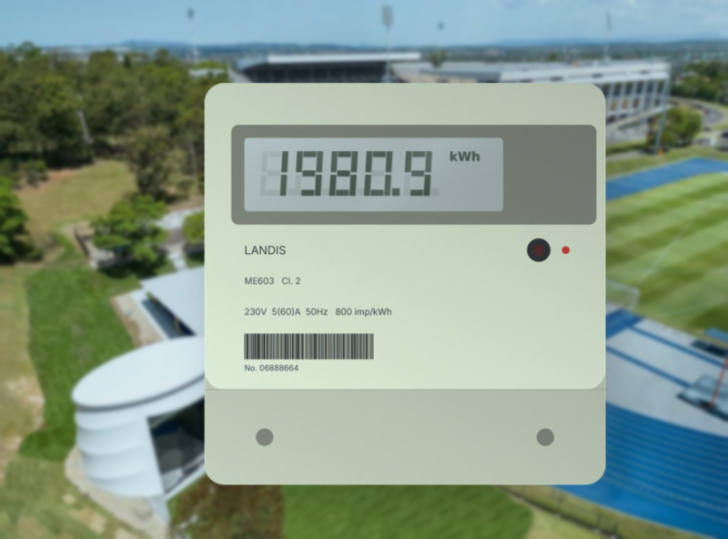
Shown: value=1980.9 unit=kWh
